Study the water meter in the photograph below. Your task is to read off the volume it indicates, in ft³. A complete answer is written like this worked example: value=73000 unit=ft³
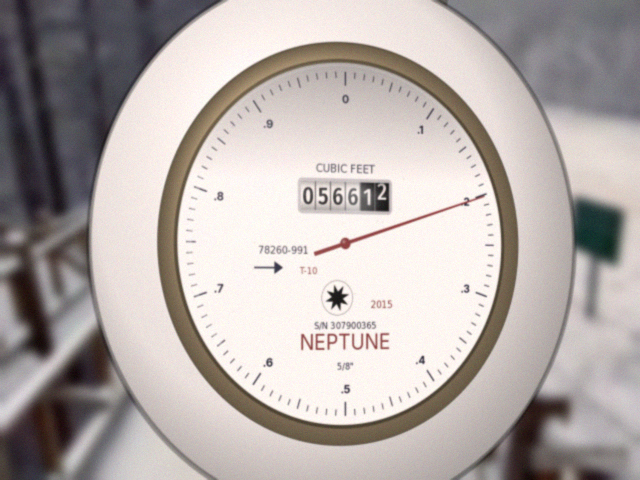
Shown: value=56612.20 unit=ft³
